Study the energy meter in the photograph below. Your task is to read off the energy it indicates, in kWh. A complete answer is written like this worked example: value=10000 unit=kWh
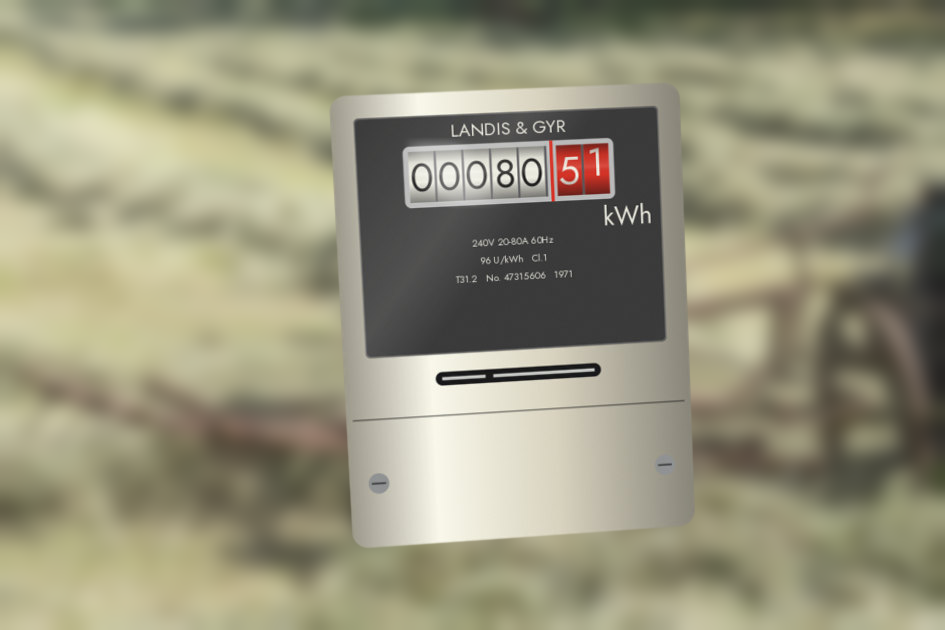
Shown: value=80.51 unit=kWh
